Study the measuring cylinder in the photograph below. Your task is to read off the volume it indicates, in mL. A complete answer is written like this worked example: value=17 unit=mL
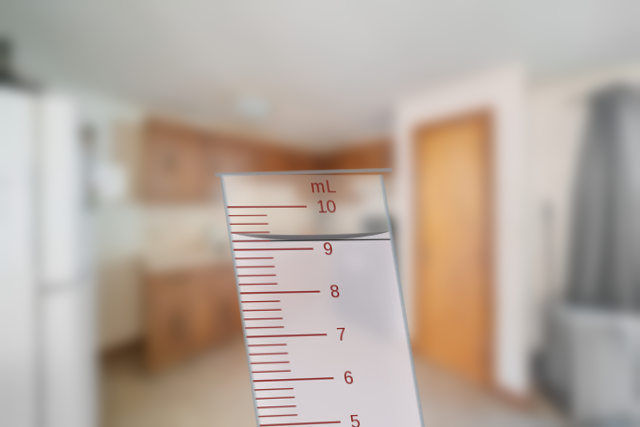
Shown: value=9.2 unit=mL
